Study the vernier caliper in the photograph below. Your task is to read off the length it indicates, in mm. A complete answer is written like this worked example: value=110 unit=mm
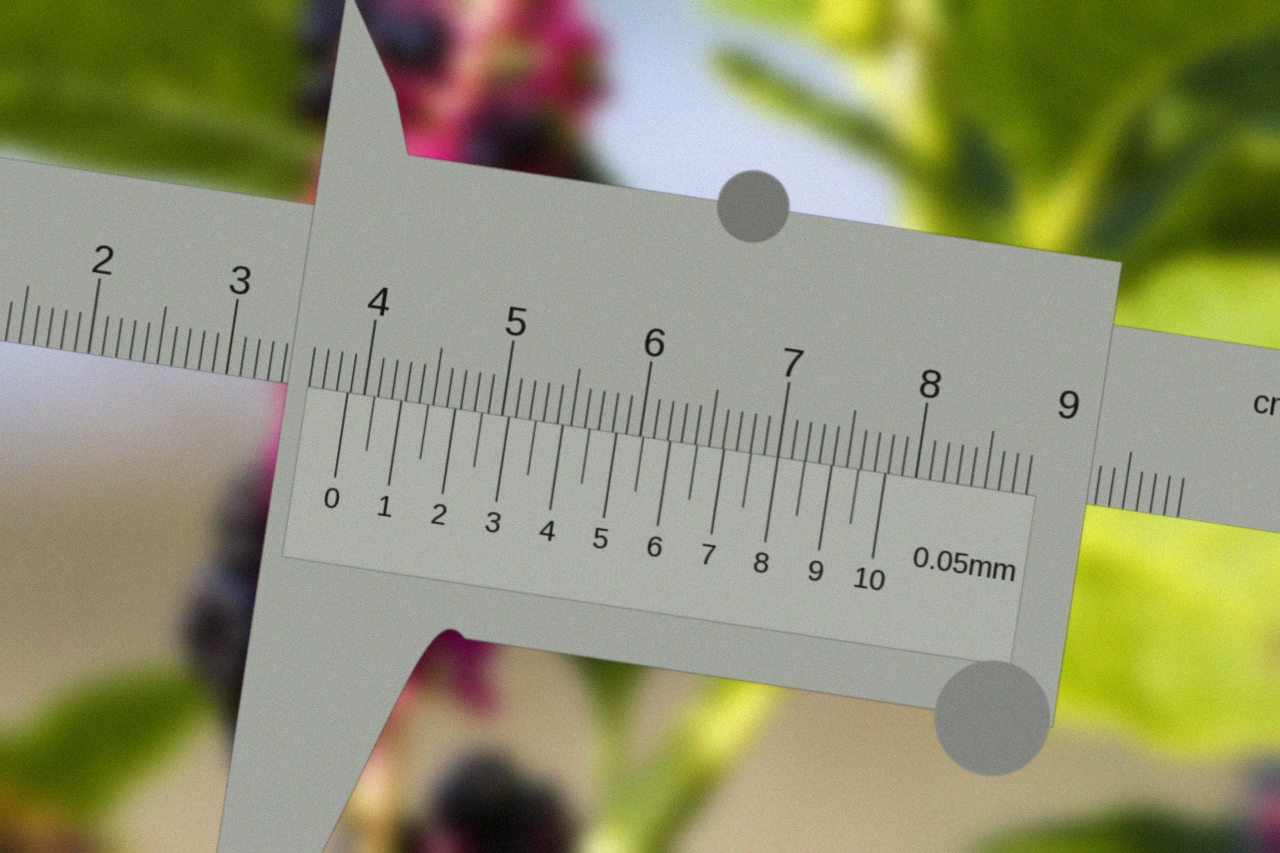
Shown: value=38.8 unit=mm
